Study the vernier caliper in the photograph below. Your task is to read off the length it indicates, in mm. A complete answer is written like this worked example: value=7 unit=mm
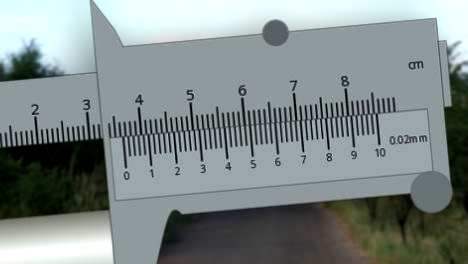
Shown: value=36.5 unit=mm
